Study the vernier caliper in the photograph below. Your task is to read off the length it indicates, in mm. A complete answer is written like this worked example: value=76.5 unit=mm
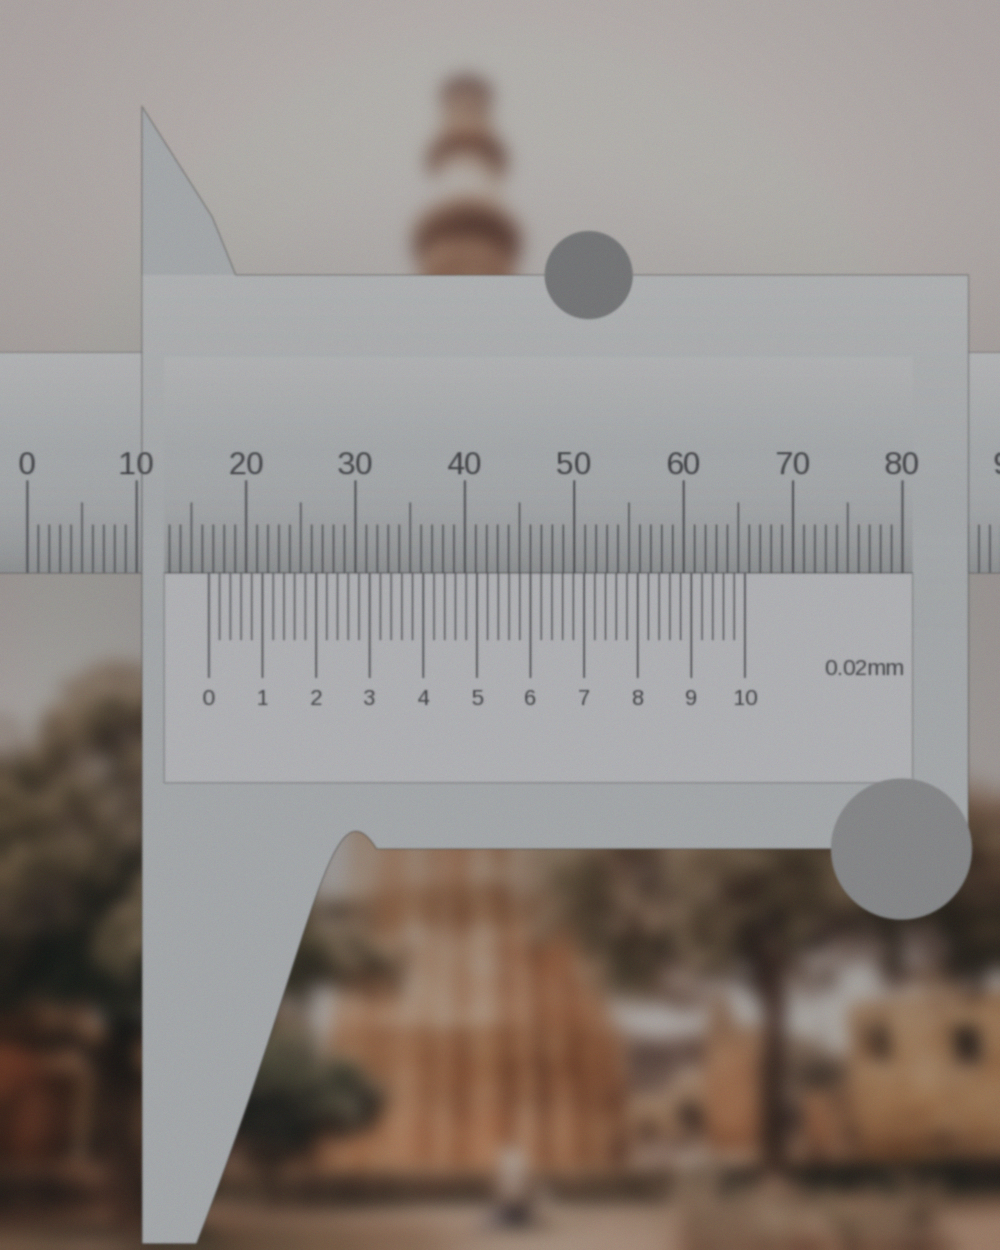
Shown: value=16.6 unit=mm
